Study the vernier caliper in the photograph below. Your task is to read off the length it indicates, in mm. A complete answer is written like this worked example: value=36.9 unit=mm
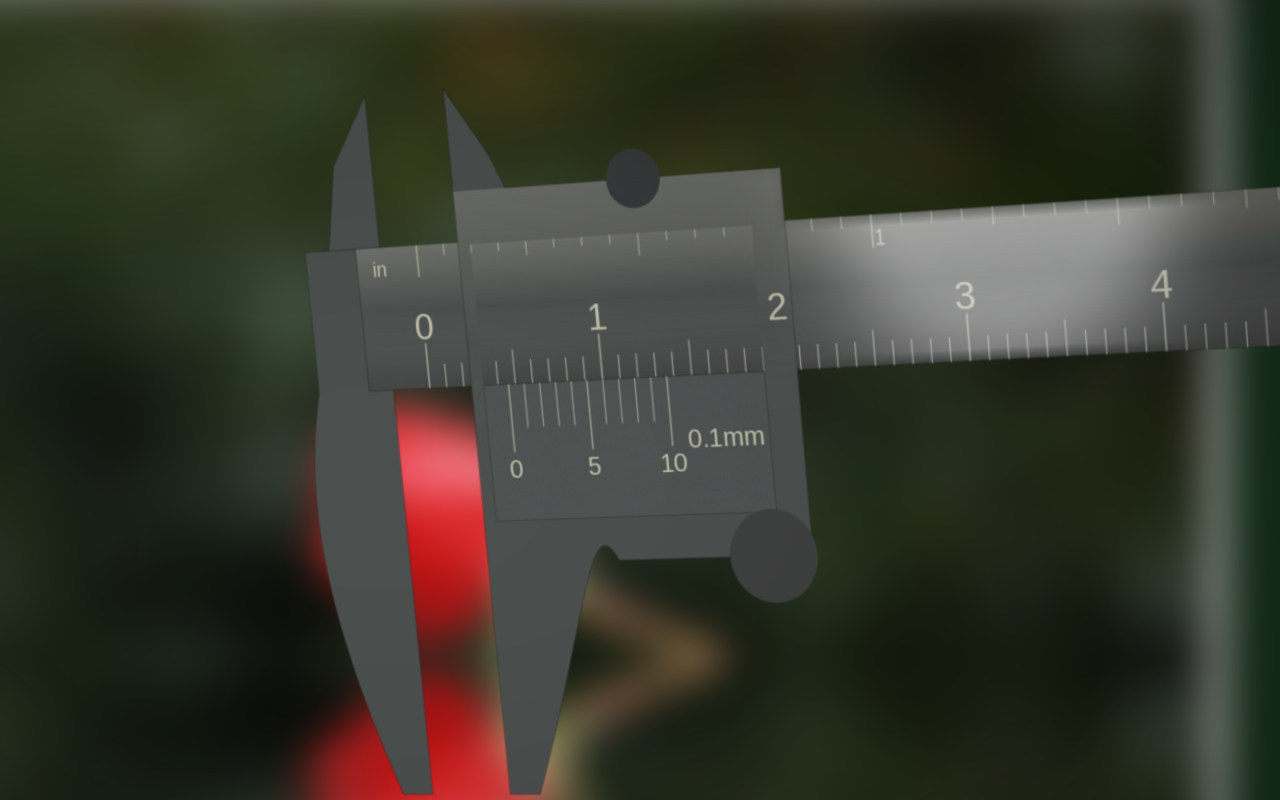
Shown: value=4.6 unit=mm
